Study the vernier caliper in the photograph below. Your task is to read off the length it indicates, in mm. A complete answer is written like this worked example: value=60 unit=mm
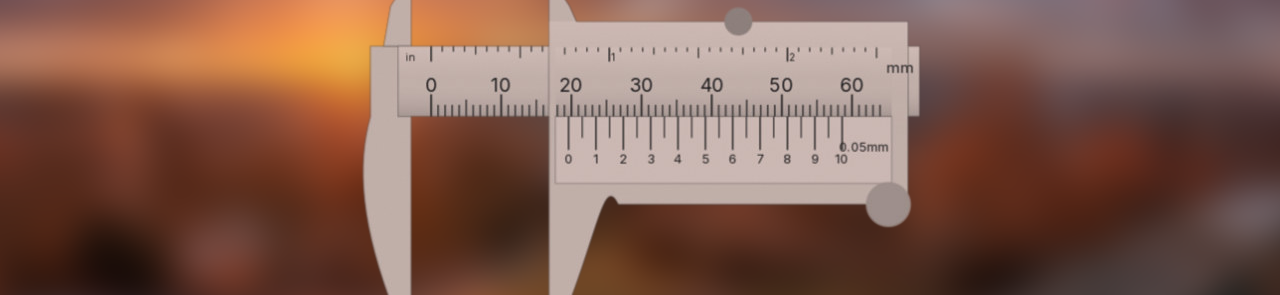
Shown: value=19.6 unit=mm
